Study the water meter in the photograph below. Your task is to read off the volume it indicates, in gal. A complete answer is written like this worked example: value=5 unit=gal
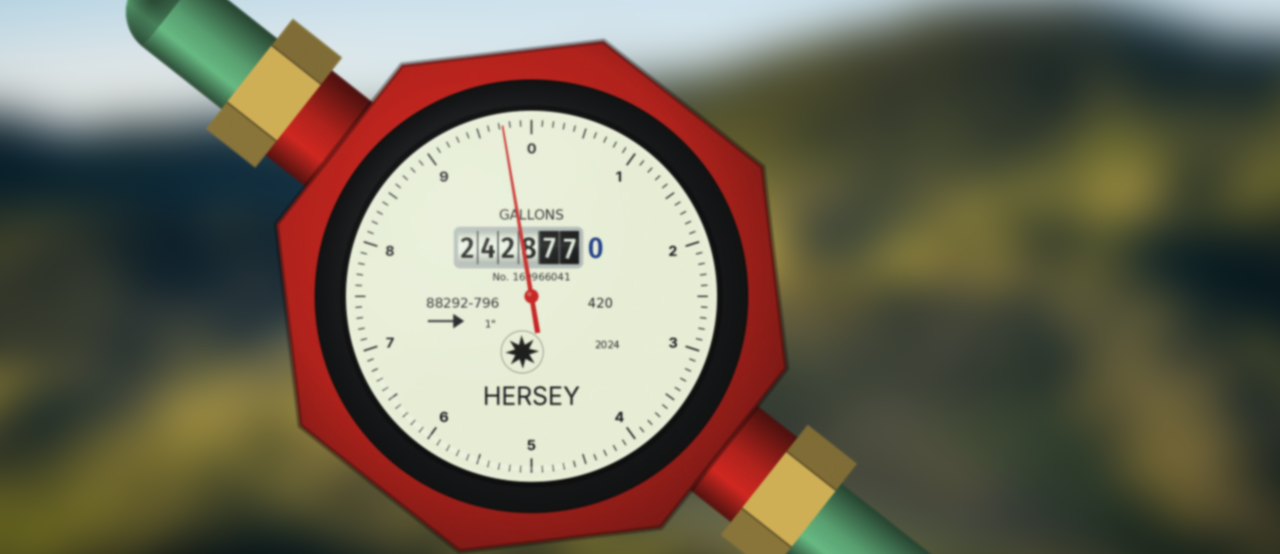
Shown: value=2428769.7 unit=gal
